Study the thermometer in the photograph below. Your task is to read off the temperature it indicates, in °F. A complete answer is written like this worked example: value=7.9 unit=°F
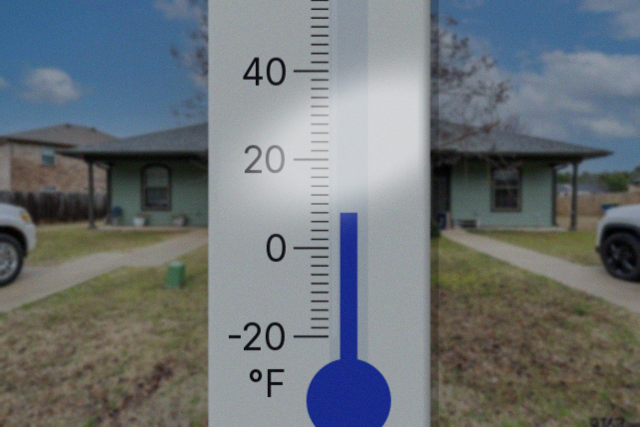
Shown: value=8 unit=°F
